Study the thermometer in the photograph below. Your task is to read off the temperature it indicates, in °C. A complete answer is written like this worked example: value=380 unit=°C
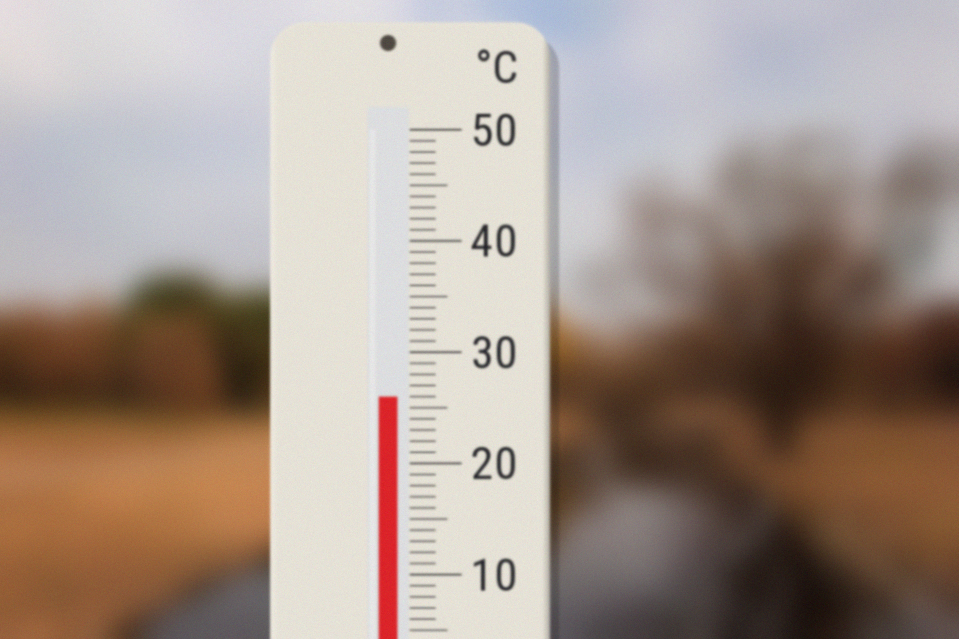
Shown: value=26 unit=°C
